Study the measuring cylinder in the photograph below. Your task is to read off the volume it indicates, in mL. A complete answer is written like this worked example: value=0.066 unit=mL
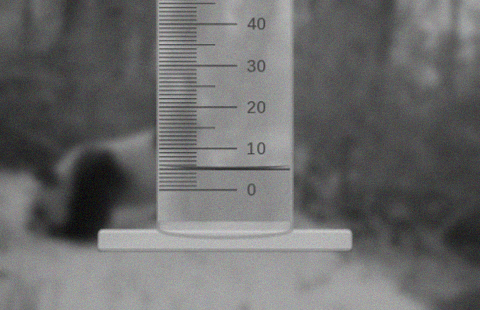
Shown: value=5 unit=mL
